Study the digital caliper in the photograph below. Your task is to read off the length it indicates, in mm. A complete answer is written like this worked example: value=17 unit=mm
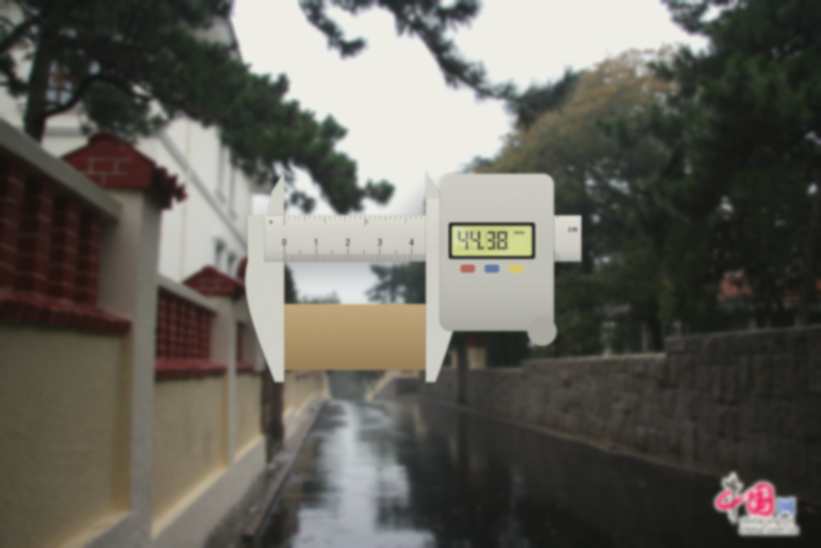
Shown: value=44.38 unit=mm
